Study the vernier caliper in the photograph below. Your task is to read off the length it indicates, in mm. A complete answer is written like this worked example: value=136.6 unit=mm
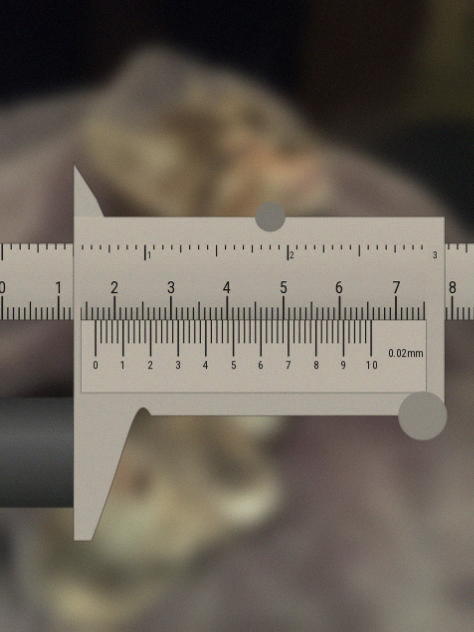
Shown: value=16.6 unit=mm
